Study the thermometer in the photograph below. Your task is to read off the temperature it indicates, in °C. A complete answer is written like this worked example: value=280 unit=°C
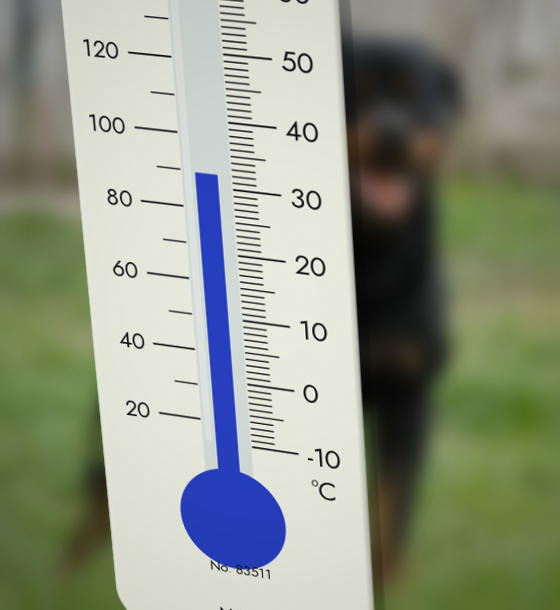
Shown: value=32 unit=°C
